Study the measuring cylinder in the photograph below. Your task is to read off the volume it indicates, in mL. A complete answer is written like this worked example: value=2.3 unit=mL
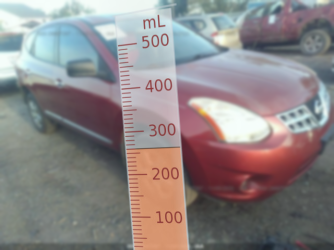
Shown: value=260 unit=mL
